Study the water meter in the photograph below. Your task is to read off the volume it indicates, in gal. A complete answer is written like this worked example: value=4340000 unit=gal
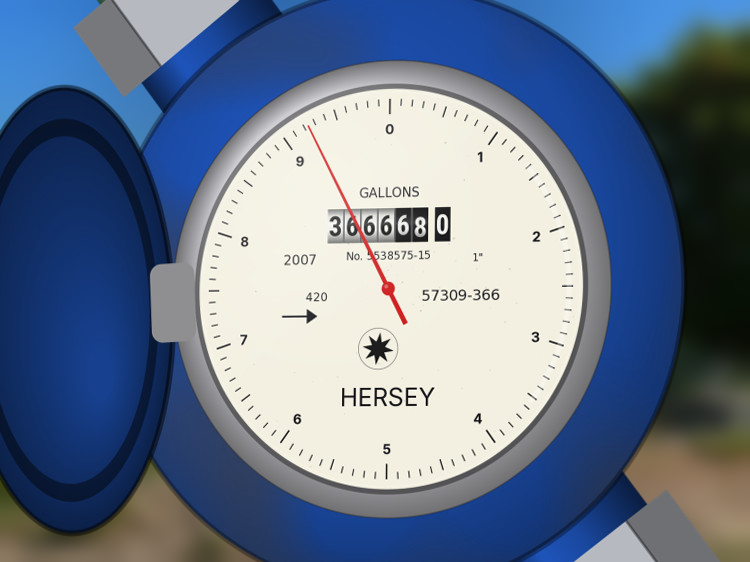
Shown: value=3666679.2 unit=gal
